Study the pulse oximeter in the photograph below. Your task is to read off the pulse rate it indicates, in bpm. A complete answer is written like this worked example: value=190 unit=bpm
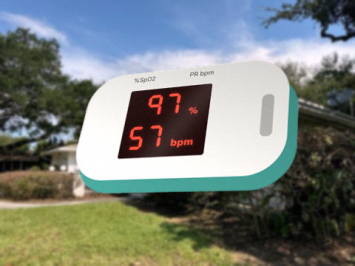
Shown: value=57 unit=bpm
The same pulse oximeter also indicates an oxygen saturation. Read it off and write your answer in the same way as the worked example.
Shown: value=97 unit=%
